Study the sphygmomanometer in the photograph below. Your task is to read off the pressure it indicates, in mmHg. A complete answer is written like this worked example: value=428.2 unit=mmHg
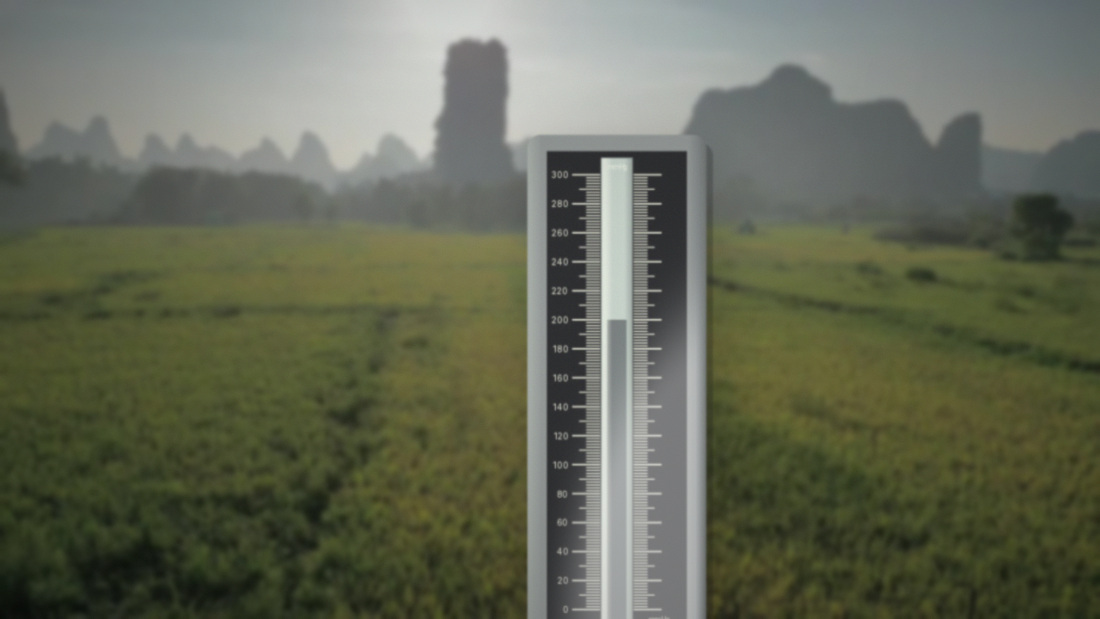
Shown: value=200 unit=mmHg
